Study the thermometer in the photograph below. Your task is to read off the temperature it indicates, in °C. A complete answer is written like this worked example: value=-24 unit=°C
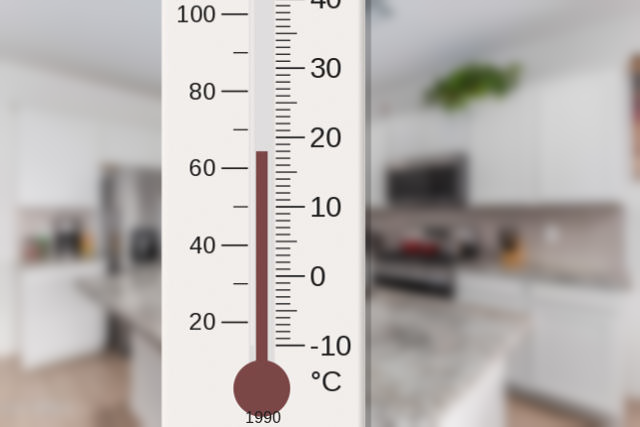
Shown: value=18 unit=°C
